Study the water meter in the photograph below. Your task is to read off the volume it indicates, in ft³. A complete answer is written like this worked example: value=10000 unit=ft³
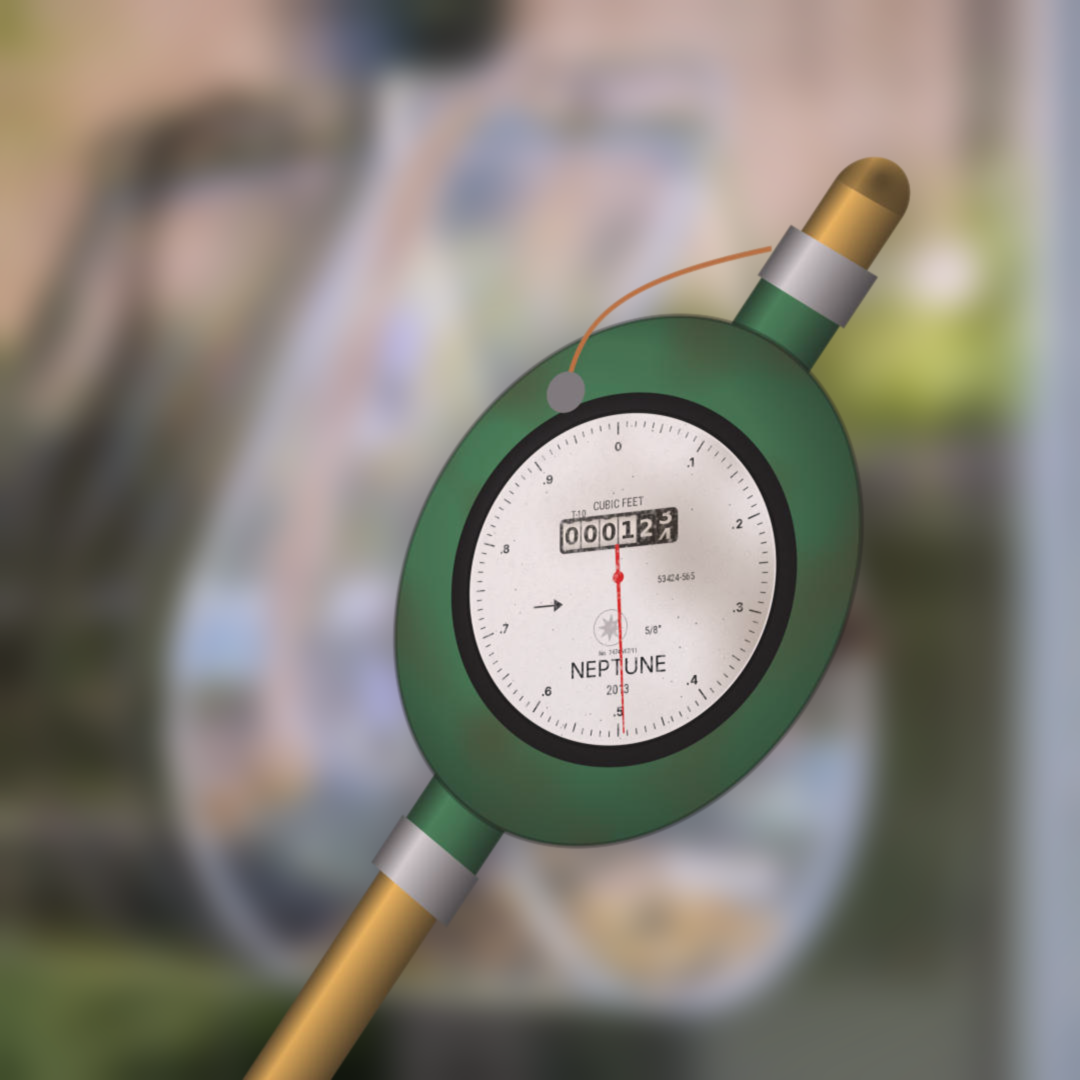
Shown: value=123.49 unit=ft³
